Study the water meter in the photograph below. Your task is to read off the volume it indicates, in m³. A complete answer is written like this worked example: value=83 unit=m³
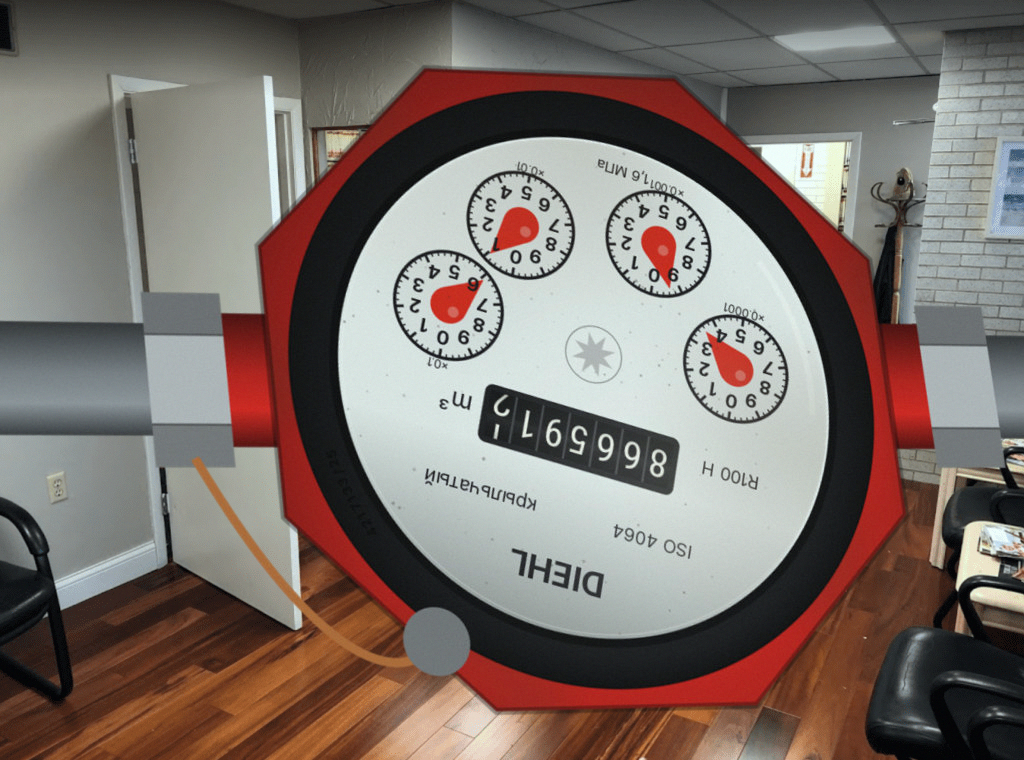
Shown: value=8665911.6093 unit=m³
